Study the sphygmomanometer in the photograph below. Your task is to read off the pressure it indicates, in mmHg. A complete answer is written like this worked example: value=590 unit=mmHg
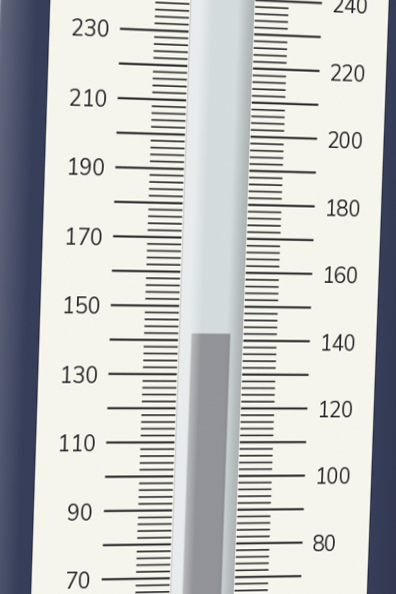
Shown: value=142 unit=mmHg
